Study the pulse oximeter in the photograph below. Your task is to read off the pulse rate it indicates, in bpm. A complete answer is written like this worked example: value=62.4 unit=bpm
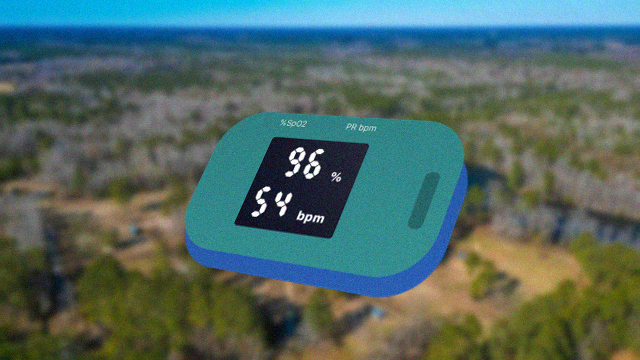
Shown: value=54 unit=bpm
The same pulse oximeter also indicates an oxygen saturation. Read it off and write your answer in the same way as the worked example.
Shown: value=96 unit=%
